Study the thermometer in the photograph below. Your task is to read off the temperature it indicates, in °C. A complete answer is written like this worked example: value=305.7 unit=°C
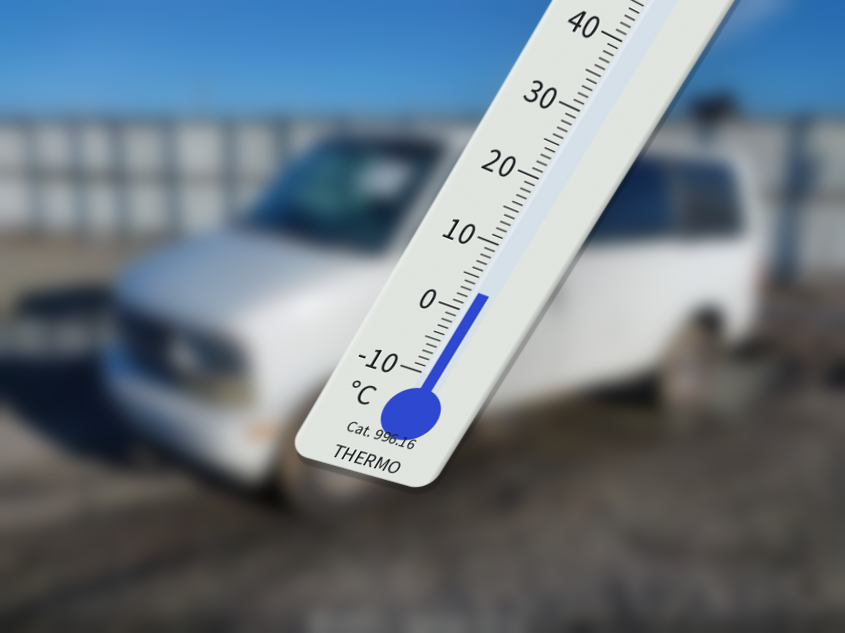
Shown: value=3 unit=°C
